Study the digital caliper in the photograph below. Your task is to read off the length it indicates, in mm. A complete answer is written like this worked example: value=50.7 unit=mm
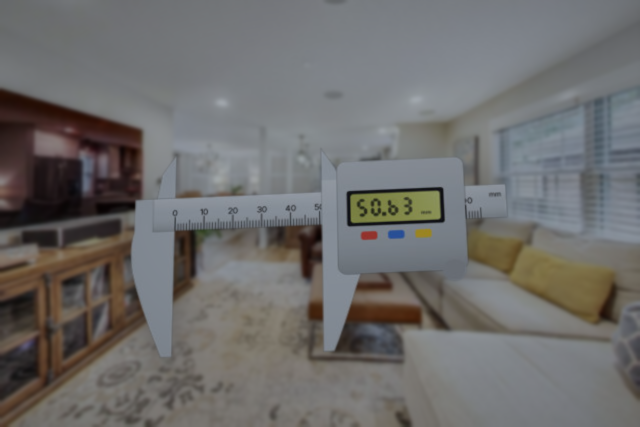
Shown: value=50.63 unit=mm
